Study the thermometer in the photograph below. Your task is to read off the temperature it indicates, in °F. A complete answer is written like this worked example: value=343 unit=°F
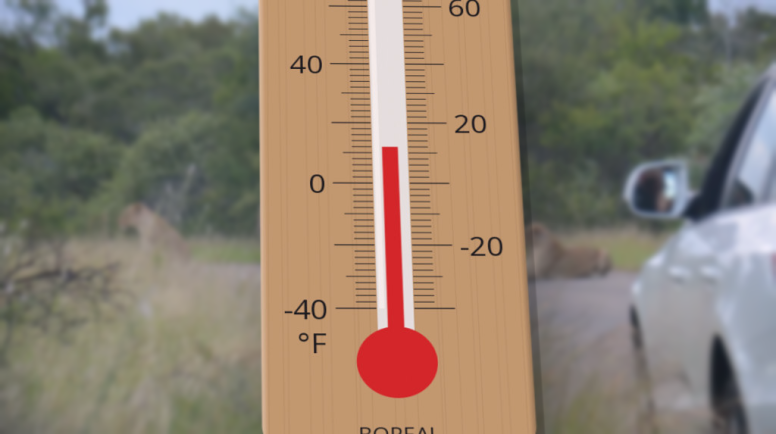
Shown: value=12 unit=°F
